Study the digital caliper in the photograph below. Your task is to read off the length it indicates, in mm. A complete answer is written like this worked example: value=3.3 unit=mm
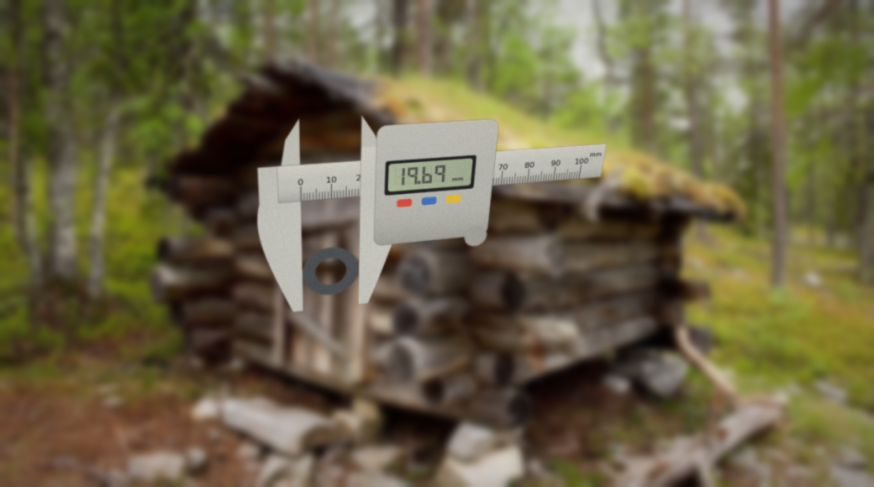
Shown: value=19.69 unit=mm
